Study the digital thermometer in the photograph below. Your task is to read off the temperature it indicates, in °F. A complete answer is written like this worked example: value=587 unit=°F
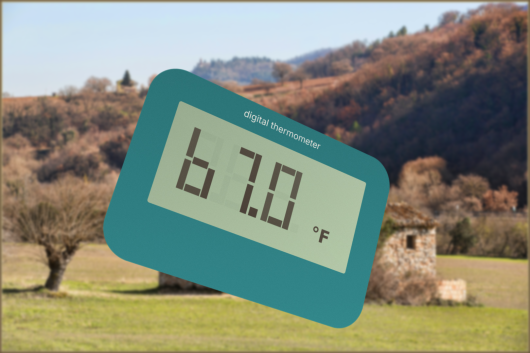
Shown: value=67.0 unit=°F
